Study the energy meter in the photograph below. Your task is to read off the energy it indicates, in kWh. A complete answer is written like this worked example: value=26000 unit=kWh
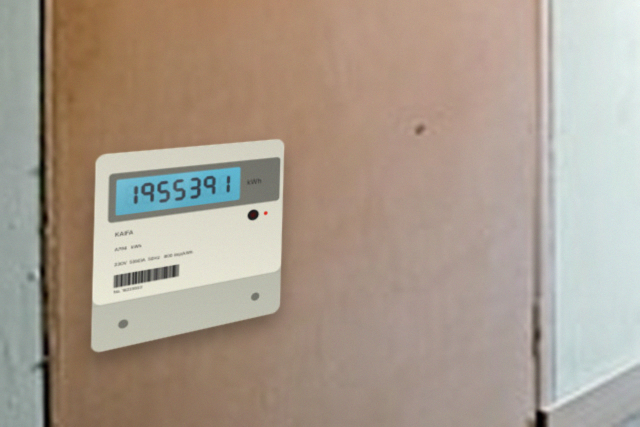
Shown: value=1955391 unit=kWh
